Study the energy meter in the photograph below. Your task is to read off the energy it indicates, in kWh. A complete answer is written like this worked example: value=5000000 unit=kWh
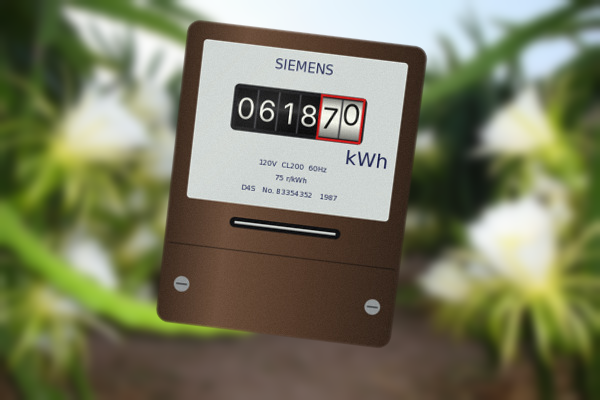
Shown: value=618.70 unit=kWh
